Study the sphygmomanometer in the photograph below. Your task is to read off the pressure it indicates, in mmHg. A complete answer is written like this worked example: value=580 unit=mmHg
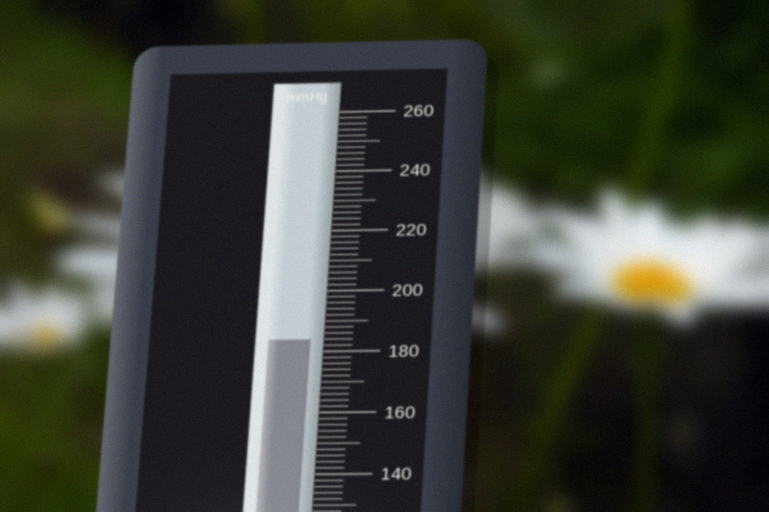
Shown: value=184 unit=mmHg
